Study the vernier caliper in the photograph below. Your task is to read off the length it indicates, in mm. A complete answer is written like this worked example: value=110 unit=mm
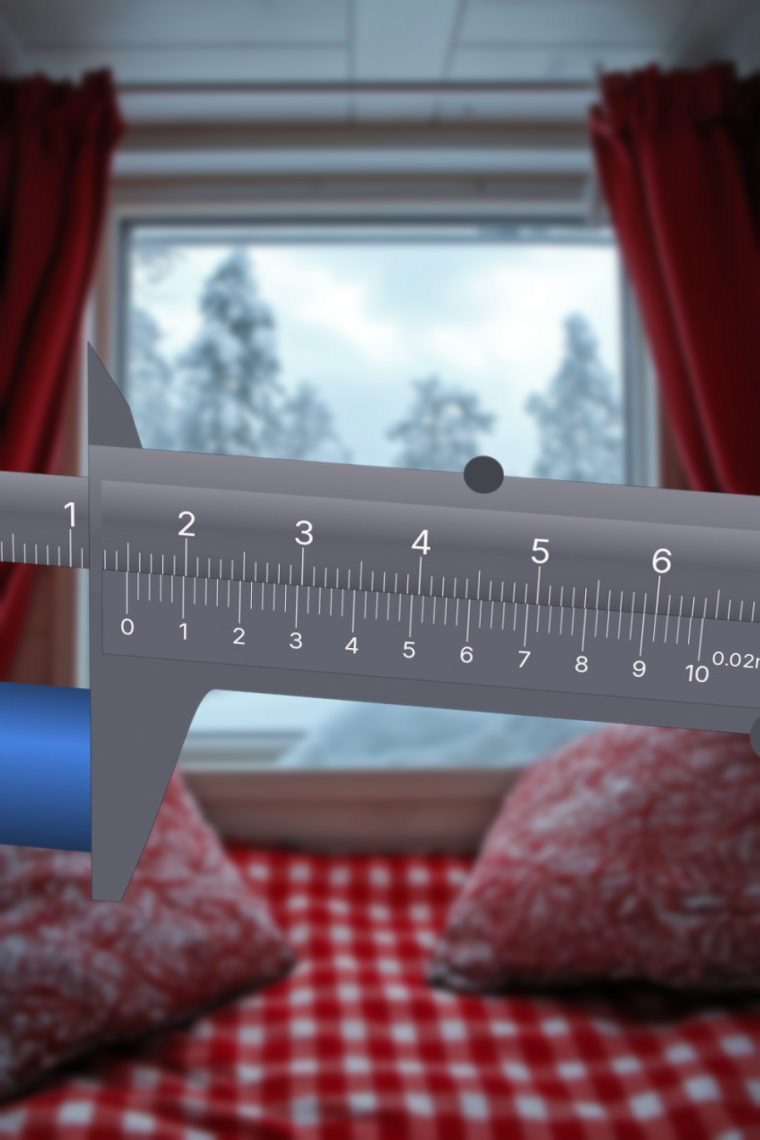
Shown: value=14.9 unit=mm
